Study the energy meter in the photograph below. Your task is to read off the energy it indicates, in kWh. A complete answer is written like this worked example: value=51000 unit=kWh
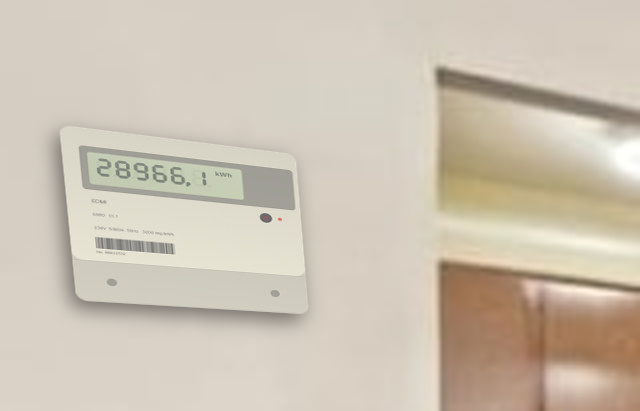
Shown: value=28966.1 unit=kWh
